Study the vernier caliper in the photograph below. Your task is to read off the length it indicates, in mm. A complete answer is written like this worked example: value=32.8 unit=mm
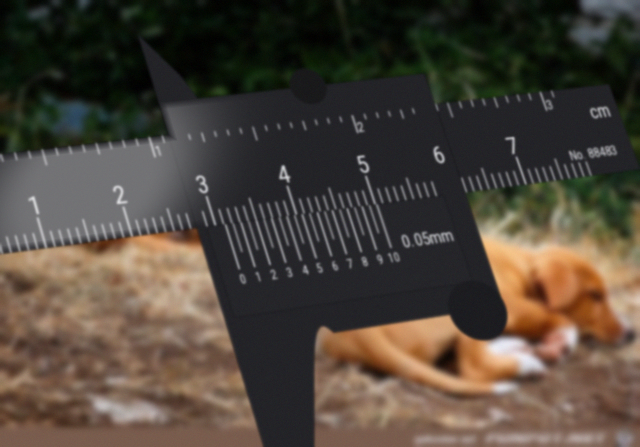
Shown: value=31.2 unit=mm
